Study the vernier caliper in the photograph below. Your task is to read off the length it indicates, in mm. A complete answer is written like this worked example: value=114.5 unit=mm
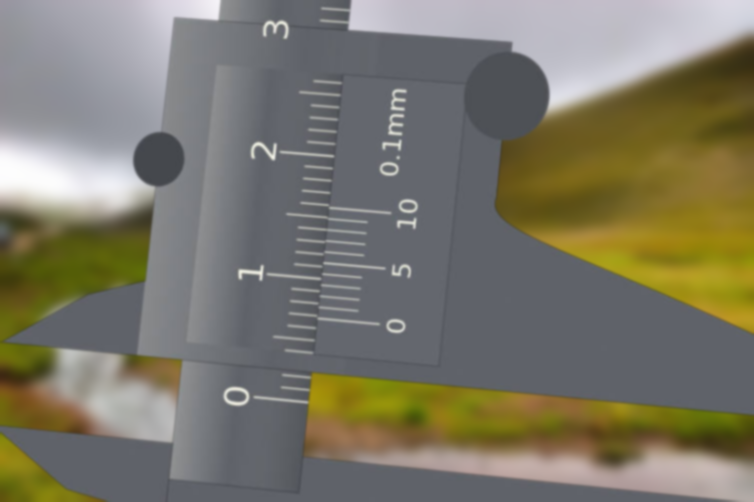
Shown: value=6.8 unit=mm
